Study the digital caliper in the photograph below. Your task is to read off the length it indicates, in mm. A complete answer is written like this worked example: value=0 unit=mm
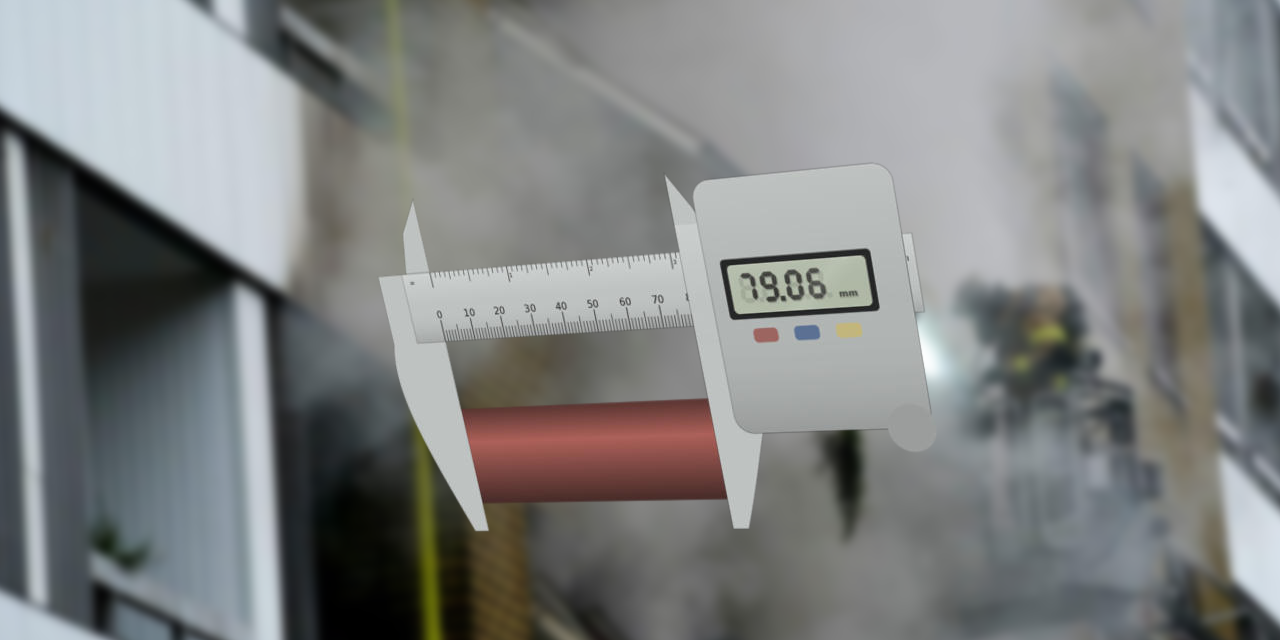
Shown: value=79.06 unit=mm
